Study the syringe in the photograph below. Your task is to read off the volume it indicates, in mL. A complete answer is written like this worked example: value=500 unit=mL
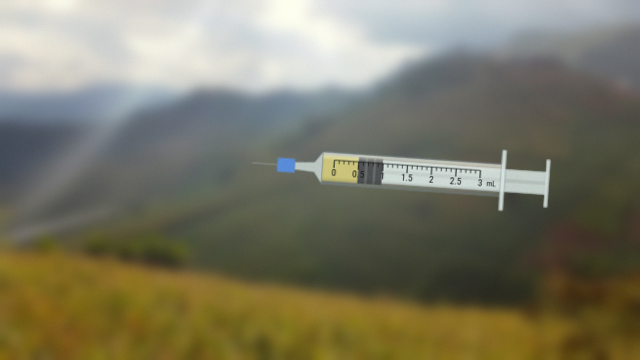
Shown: value=0.5 unit=mL
